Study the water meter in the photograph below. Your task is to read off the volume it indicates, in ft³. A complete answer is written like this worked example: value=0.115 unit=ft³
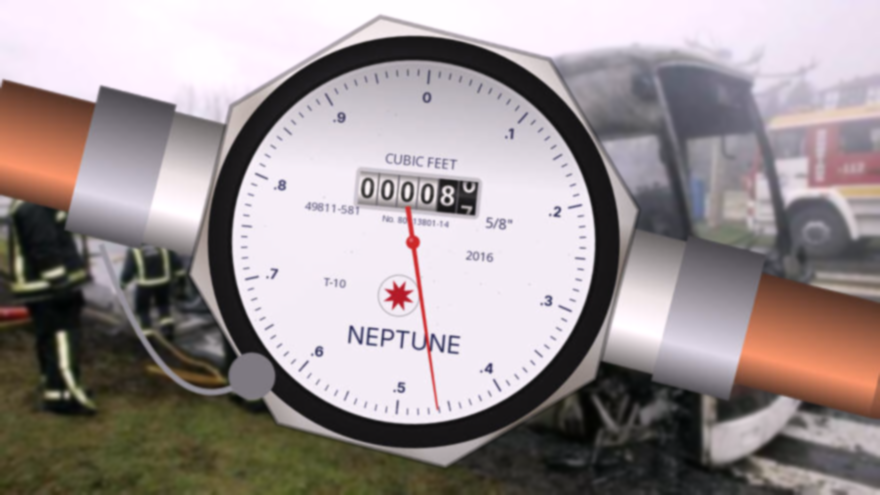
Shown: value=86.46 unit=ft³
